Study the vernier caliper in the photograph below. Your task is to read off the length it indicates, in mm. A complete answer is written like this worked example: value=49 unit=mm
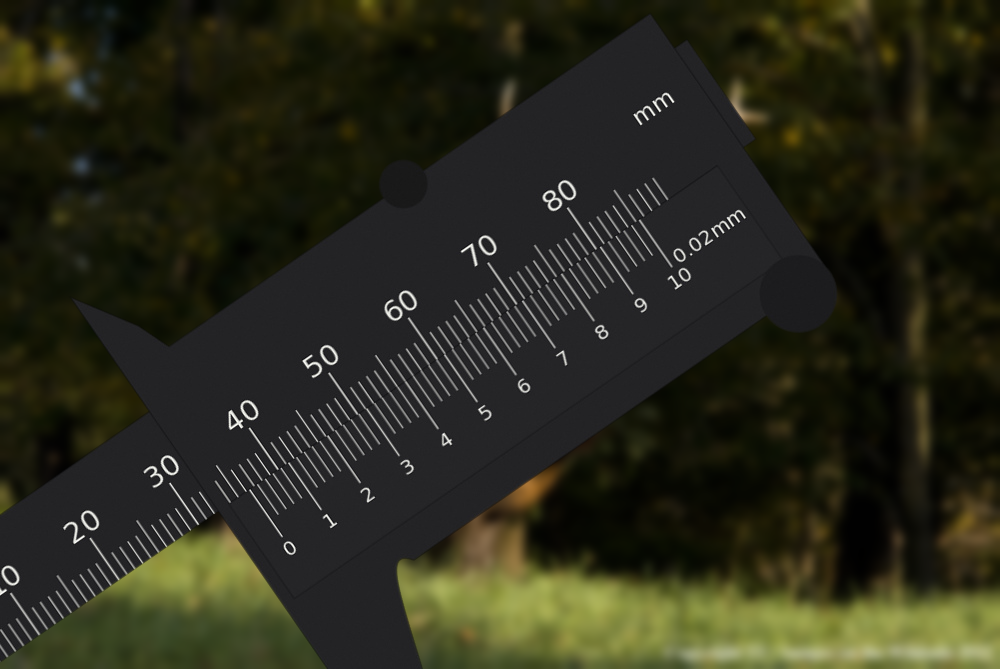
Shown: value=36.4 unit=mm
